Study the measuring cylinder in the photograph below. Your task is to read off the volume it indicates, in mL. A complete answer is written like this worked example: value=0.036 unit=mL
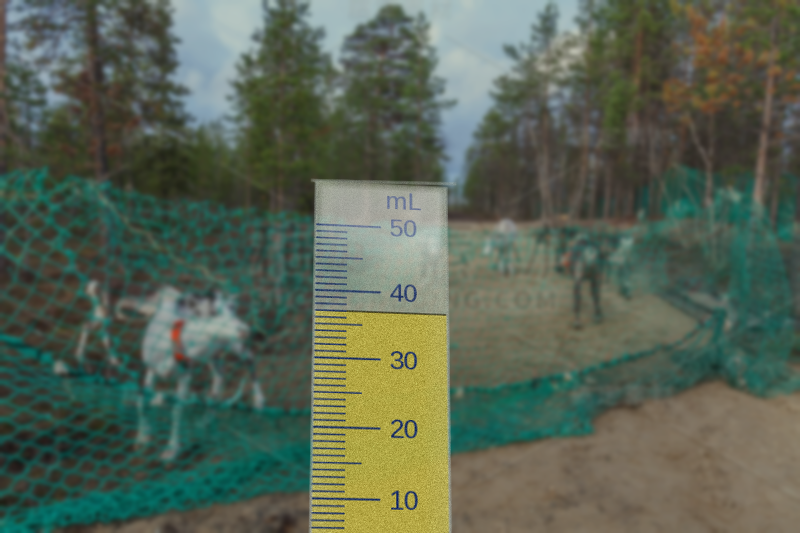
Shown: value=37 unit=mL
